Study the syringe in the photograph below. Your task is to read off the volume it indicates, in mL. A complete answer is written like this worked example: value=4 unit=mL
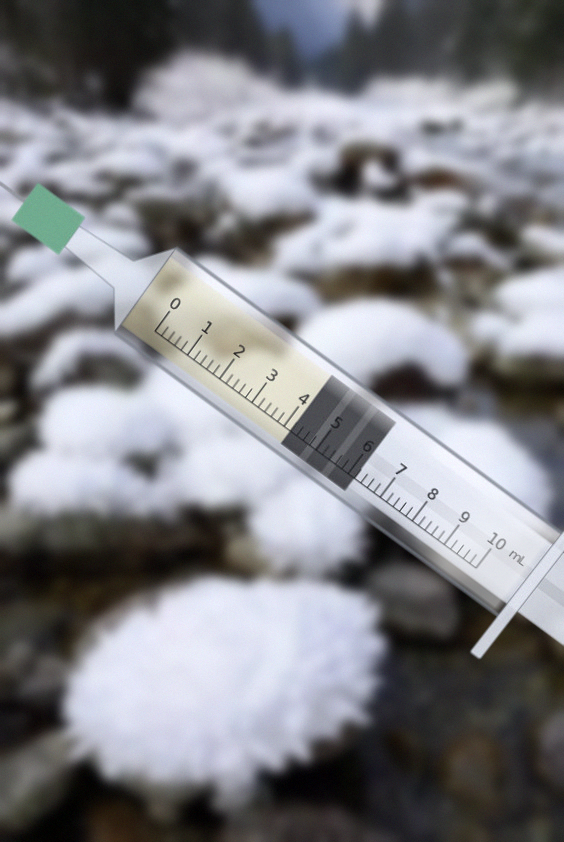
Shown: value=4.2 unit=mL
